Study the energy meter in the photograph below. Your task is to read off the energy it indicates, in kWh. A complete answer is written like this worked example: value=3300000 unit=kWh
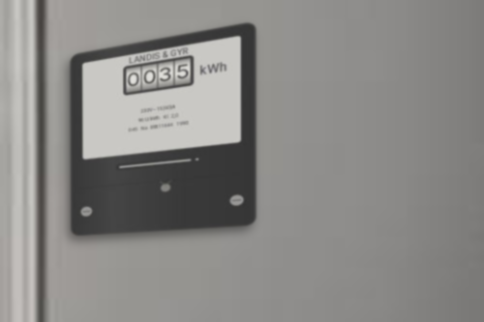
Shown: value=35 unit=kWh
